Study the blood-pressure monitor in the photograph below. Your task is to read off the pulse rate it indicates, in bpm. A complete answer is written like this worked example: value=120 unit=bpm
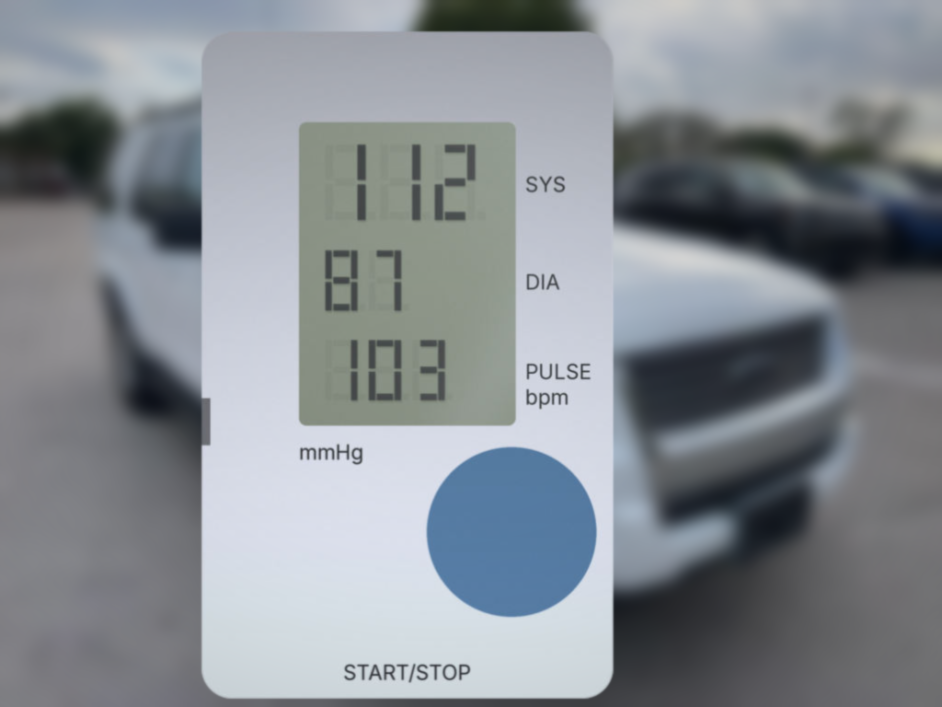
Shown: value=103 unit=bpm
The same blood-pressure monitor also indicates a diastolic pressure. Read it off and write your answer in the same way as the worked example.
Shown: value=87 unit=mmHg
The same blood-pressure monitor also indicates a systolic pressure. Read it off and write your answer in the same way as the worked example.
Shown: value=112 unit=mmHg
